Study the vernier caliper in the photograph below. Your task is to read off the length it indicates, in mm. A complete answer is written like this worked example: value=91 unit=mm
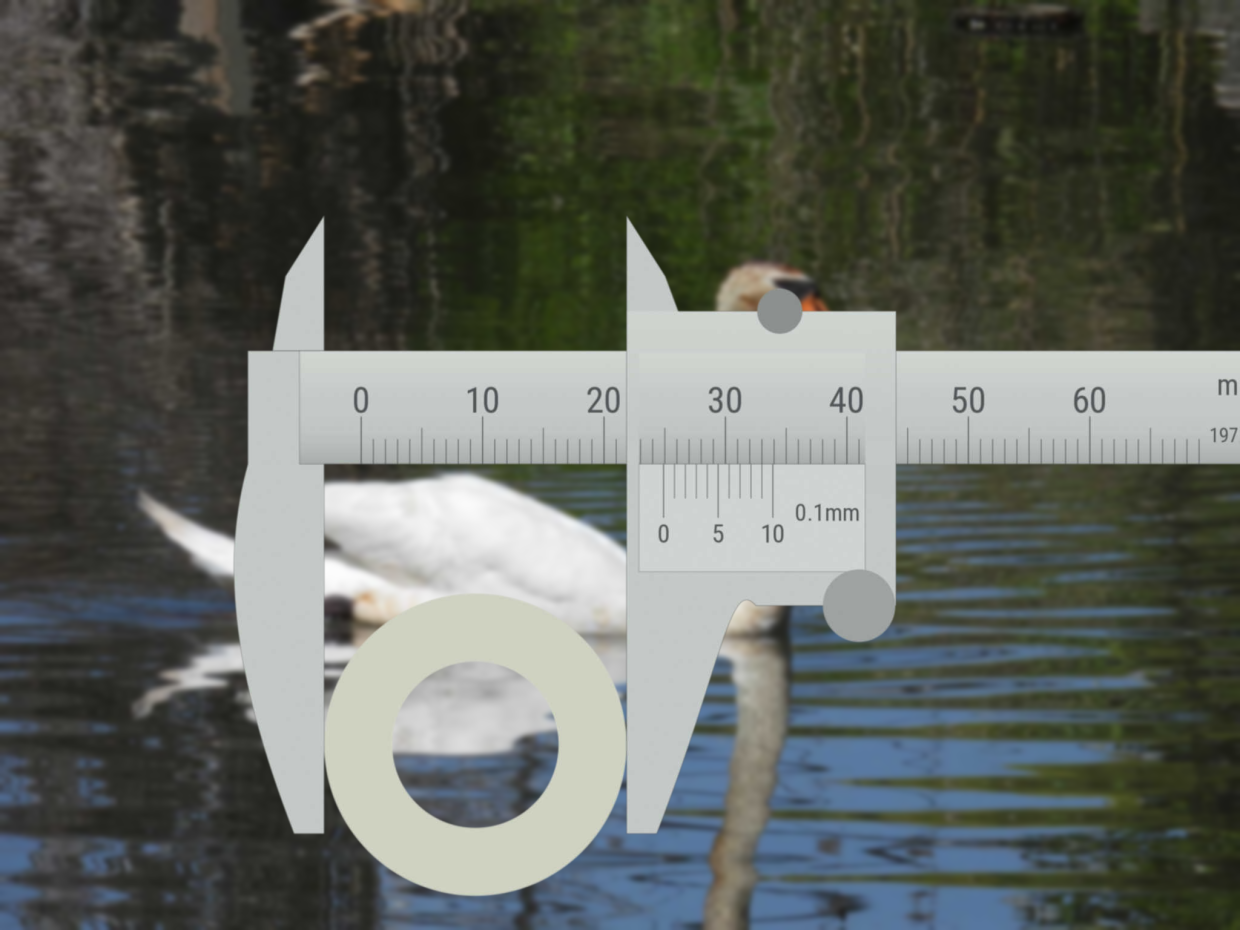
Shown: value=24.9 unit=mm
